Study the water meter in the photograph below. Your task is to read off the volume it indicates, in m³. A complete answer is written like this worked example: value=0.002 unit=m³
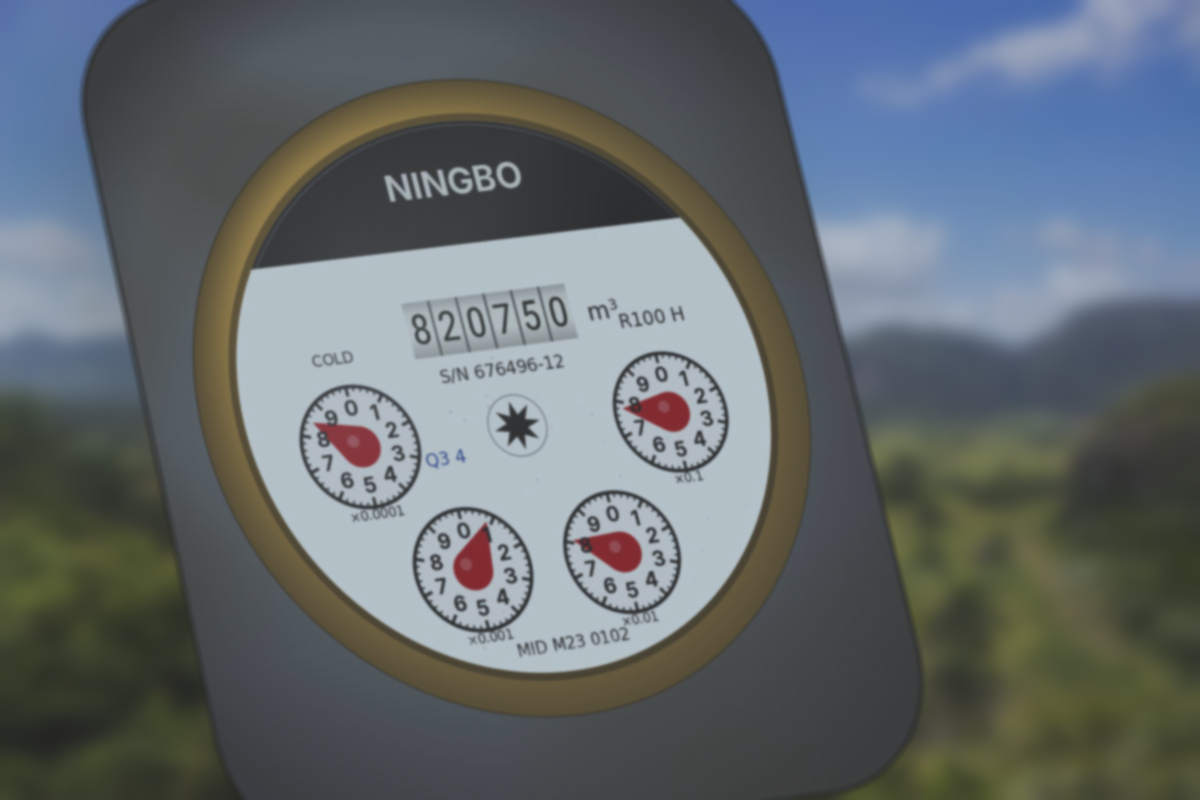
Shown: value=820750.7808 unit=m³
